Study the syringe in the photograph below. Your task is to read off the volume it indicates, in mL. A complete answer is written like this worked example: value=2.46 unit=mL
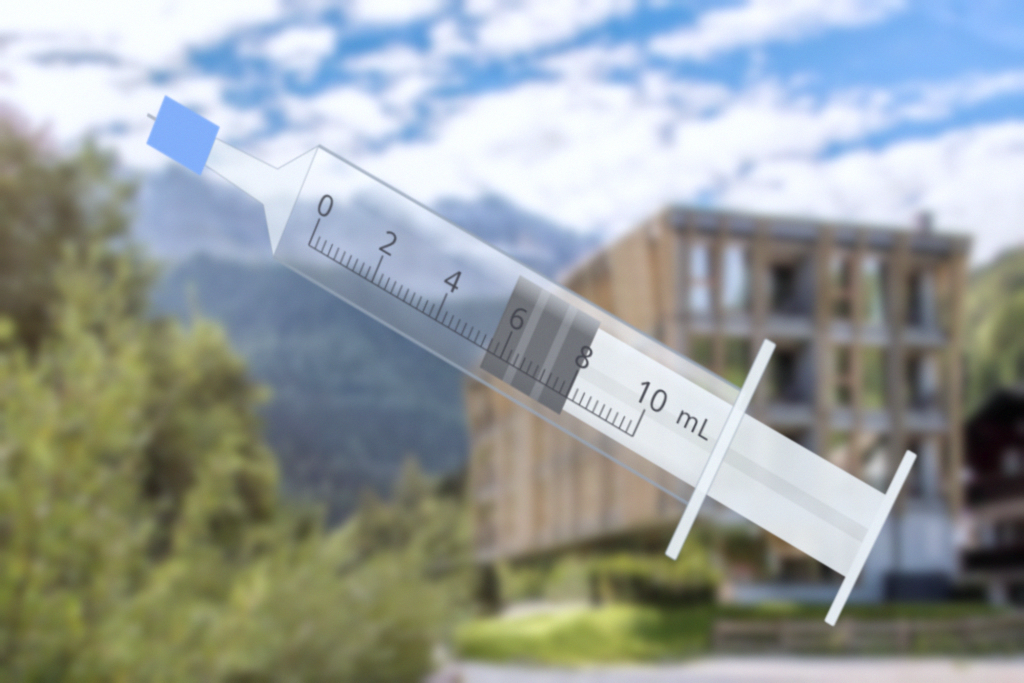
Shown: value=5.6 unit=mL
